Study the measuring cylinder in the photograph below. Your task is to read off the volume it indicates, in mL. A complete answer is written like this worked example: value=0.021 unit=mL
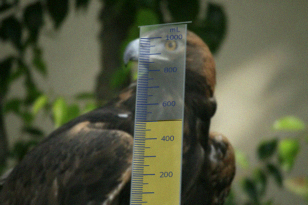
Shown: value=500 unit=mL
